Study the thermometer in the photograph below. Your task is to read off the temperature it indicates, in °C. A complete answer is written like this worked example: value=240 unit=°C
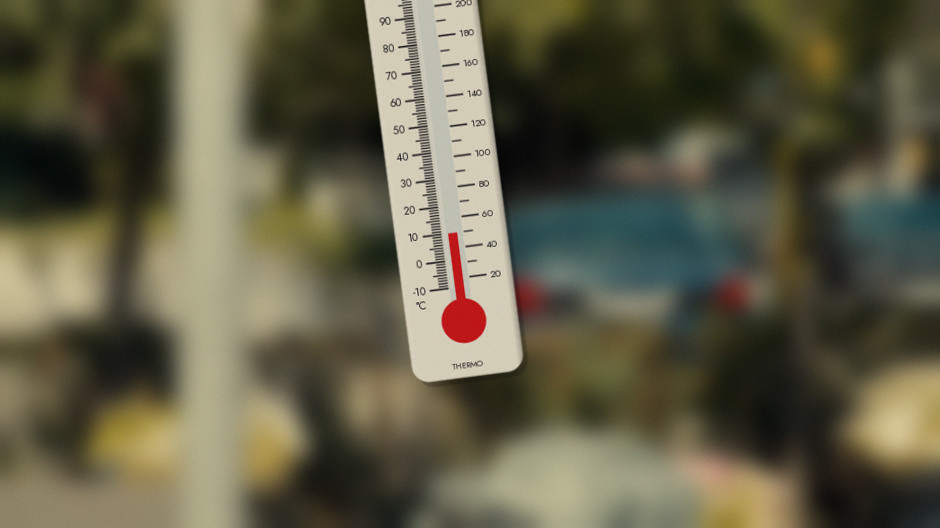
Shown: value=10 unit=°C
